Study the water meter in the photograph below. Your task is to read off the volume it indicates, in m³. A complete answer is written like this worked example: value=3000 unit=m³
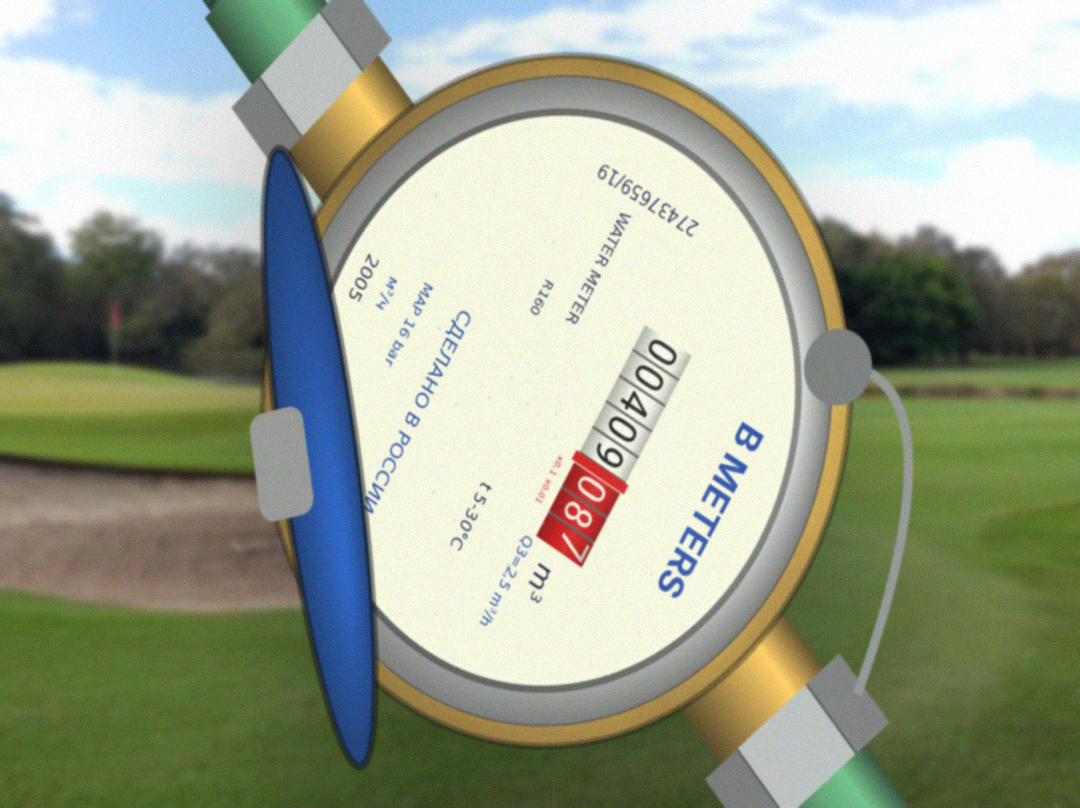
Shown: value=409.087 unit=m³
